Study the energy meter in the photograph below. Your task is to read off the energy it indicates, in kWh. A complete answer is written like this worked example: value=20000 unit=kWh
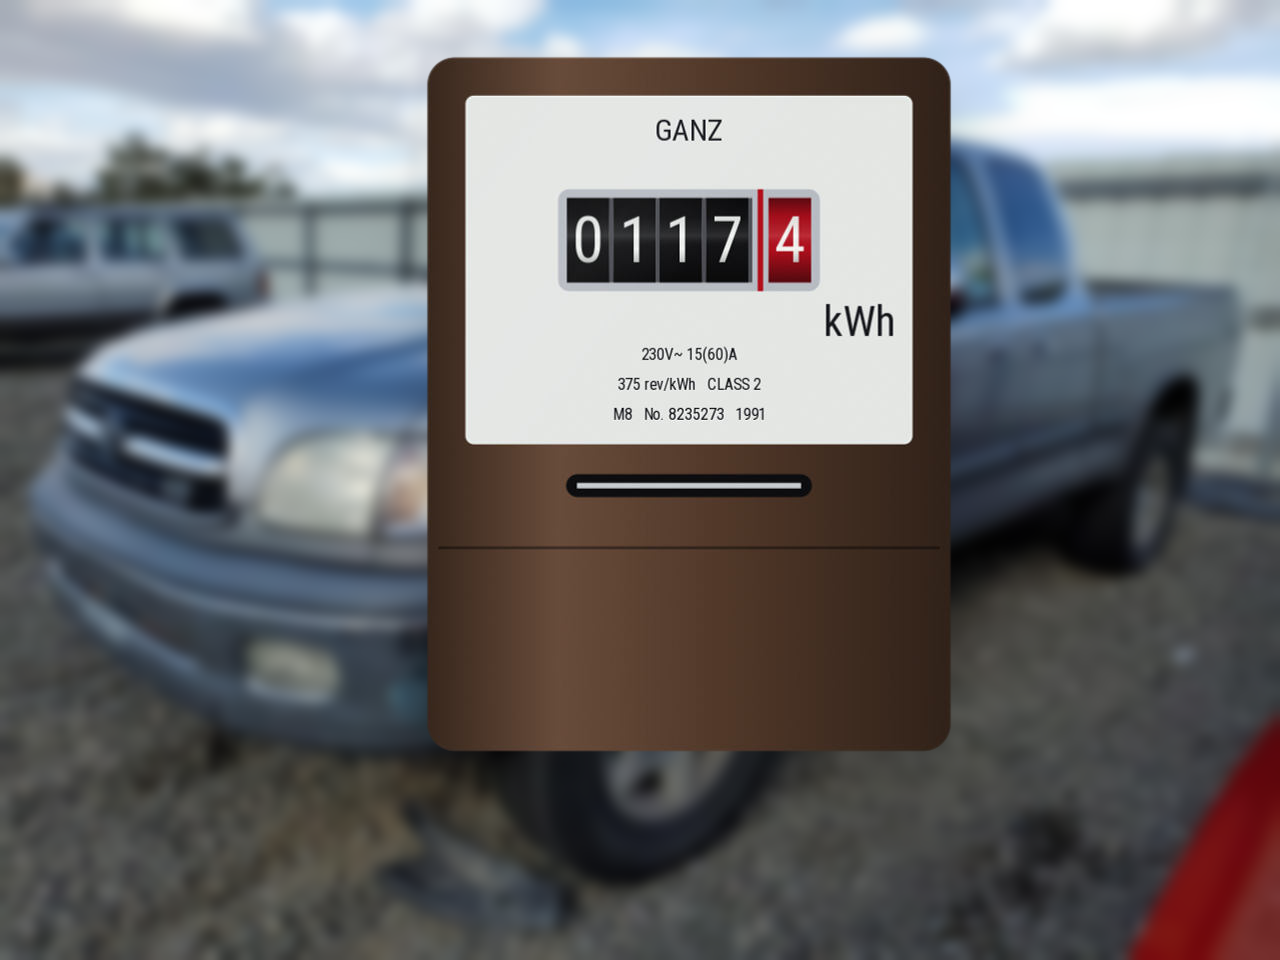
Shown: value=117.4 unit=kWh
